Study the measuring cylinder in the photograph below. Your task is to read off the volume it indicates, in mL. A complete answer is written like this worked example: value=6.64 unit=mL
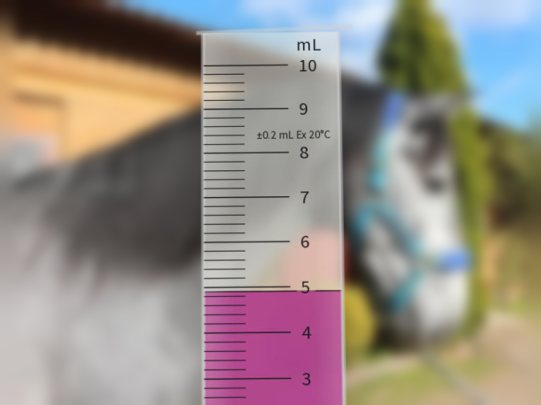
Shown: value=4.9 unit=mL
